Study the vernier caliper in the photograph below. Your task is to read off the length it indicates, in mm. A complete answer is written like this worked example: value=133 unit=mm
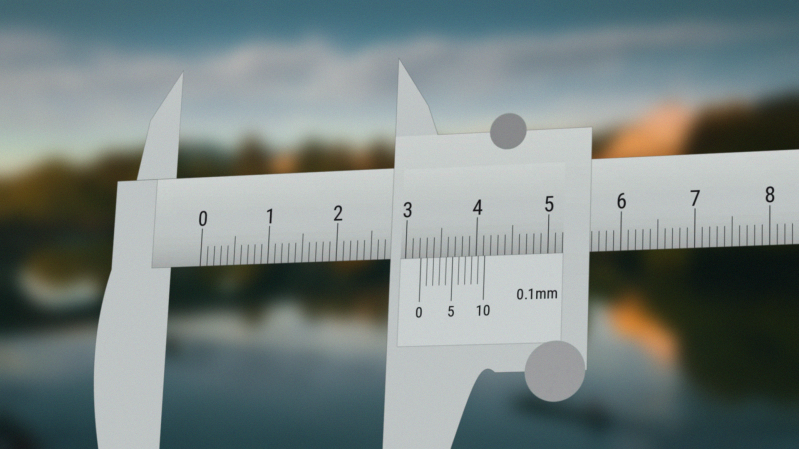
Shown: value=32.2 unit=mm
